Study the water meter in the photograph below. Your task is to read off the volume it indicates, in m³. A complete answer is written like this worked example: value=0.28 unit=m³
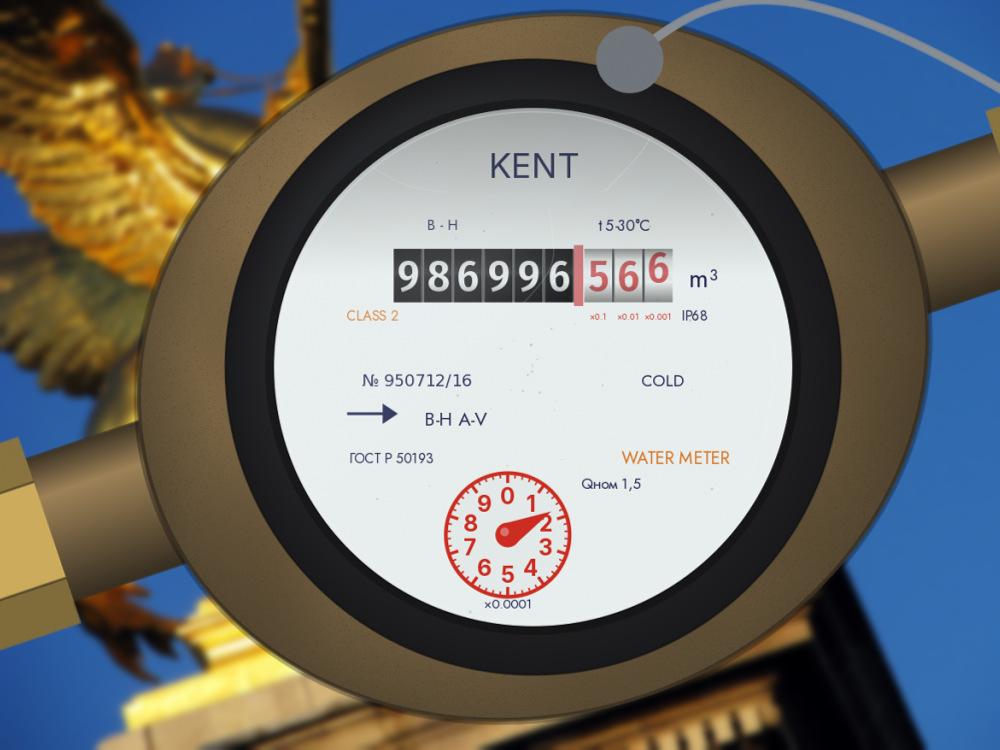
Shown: value=986996.5661 unit=m³
